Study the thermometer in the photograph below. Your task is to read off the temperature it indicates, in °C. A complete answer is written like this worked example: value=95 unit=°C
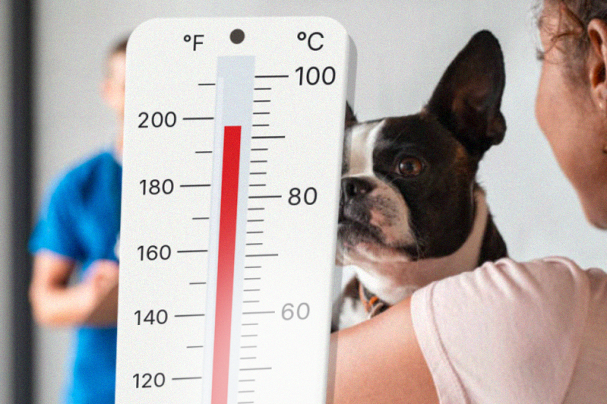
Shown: value=92 unit=°C
